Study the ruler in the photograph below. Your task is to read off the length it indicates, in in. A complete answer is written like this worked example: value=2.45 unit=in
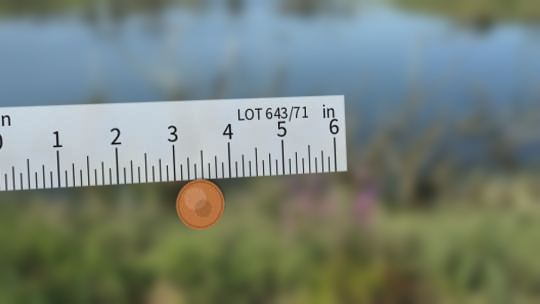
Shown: value=0.875 unit=in
